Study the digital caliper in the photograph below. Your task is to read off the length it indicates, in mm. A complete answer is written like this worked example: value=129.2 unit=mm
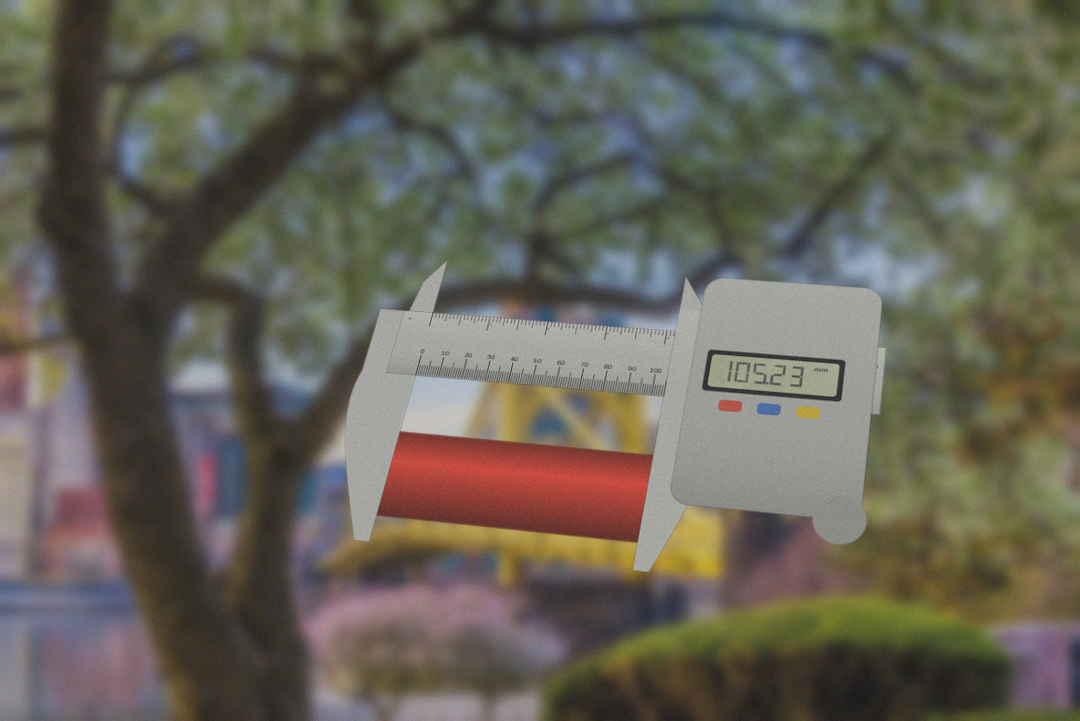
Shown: value=105.23 unit=mm
